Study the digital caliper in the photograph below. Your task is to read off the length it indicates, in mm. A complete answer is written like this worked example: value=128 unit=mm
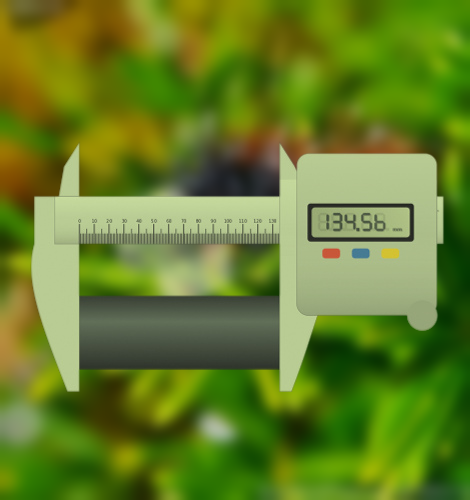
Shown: value=134.56 unit=mm
